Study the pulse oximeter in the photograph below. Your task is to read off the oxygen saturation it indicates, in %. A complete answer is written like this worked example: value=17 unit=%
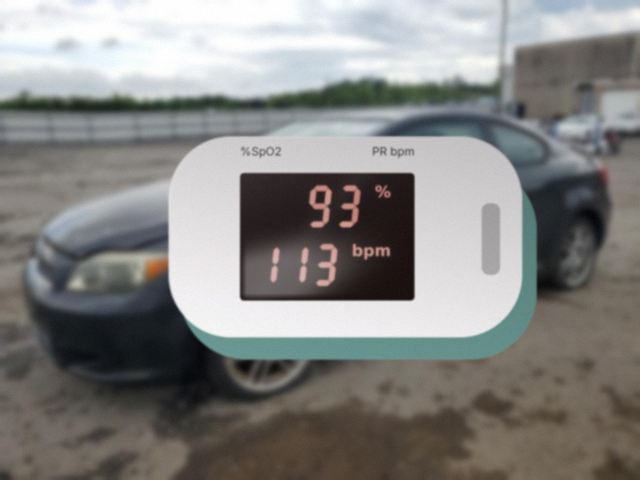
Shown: value=93 unit=%
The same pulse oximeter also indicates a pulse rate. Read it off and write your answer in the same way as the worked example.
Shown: value=113 unit=bpm
